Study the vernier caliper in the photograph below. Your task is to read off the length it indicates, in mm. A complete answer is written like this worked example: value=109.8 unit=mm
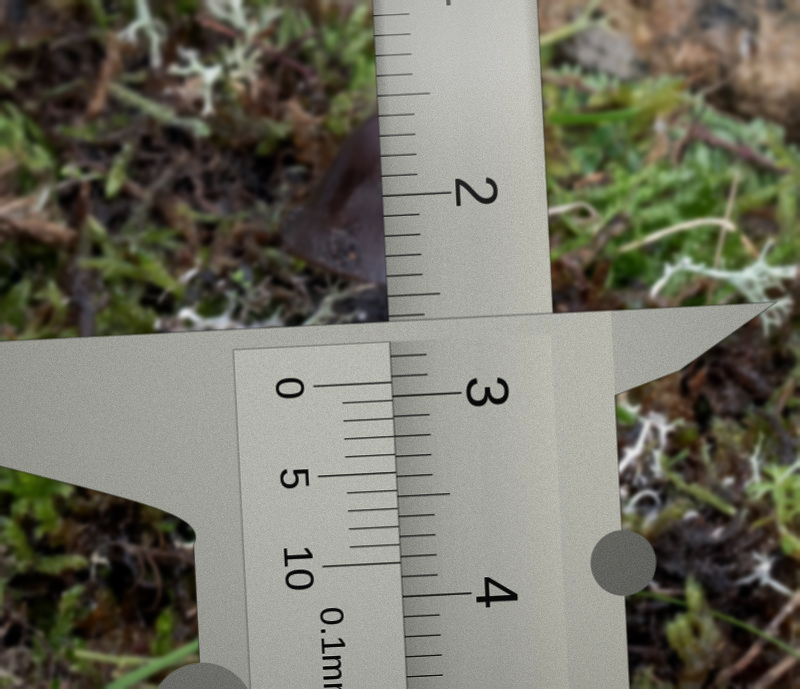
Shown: value=29.3 unit=mm
